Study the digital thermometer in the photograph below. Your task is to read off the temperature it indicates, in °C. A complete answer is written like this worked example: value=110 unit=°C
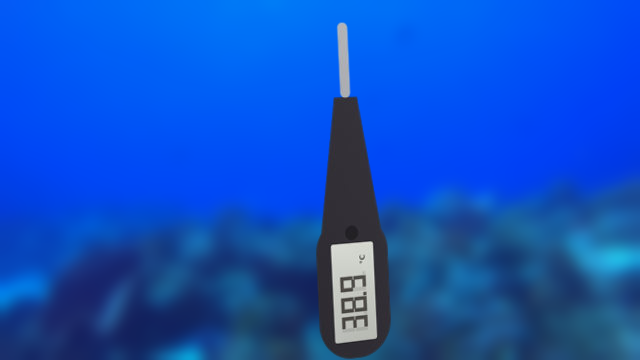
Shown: value=38.9 unit=°C
